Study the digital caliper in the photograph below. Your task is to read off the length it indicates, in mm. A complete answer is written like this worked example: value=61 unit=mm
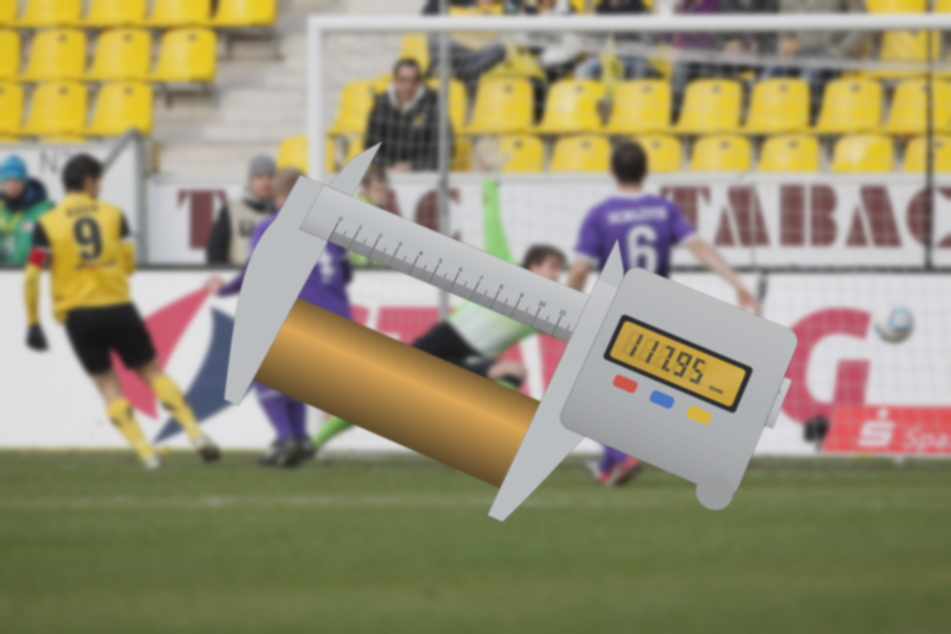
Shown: value=117.95 unit=mm
